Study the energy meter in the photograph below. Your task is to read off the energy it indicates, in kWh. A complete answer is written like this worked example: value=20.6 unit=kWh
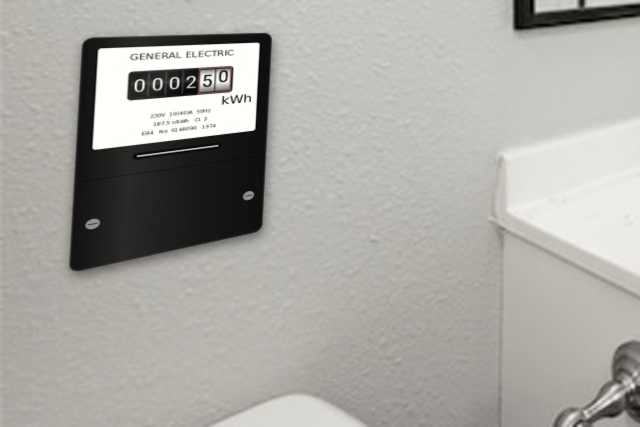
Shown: value=2.50 unit=kWh
